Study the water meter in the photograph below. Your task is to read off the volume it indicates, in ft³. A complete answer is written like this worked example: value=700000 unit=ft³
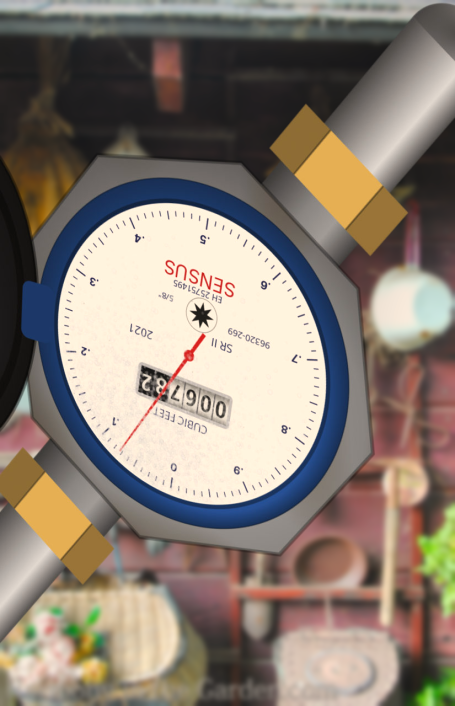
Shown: value=6782.07 unit=ft³
